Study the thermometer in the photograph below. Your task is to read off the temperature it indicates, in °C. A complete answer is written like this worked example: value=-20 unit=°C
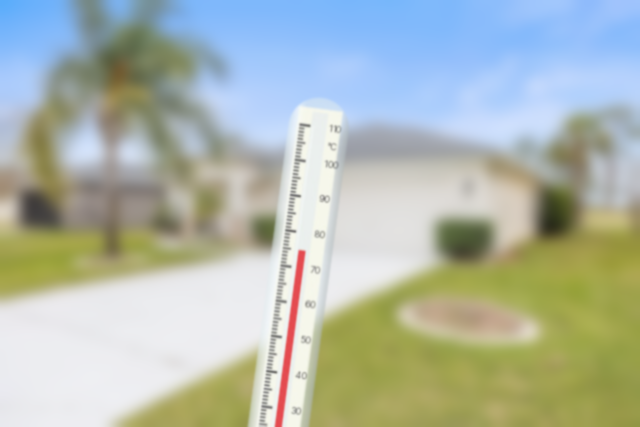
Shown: value=75 unit=°C
